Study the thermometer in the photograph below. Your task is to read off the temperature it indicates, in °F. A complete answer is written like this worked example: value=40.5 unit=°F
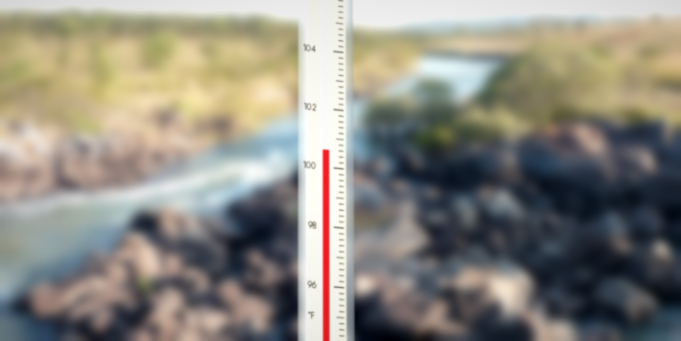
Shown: value=100.6 unit=°F
